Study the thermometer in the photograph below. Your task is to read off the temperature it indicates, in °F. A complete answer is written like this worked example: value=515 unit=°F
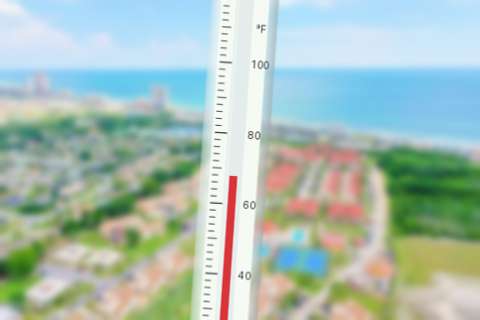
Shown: value=68 unit=°F
